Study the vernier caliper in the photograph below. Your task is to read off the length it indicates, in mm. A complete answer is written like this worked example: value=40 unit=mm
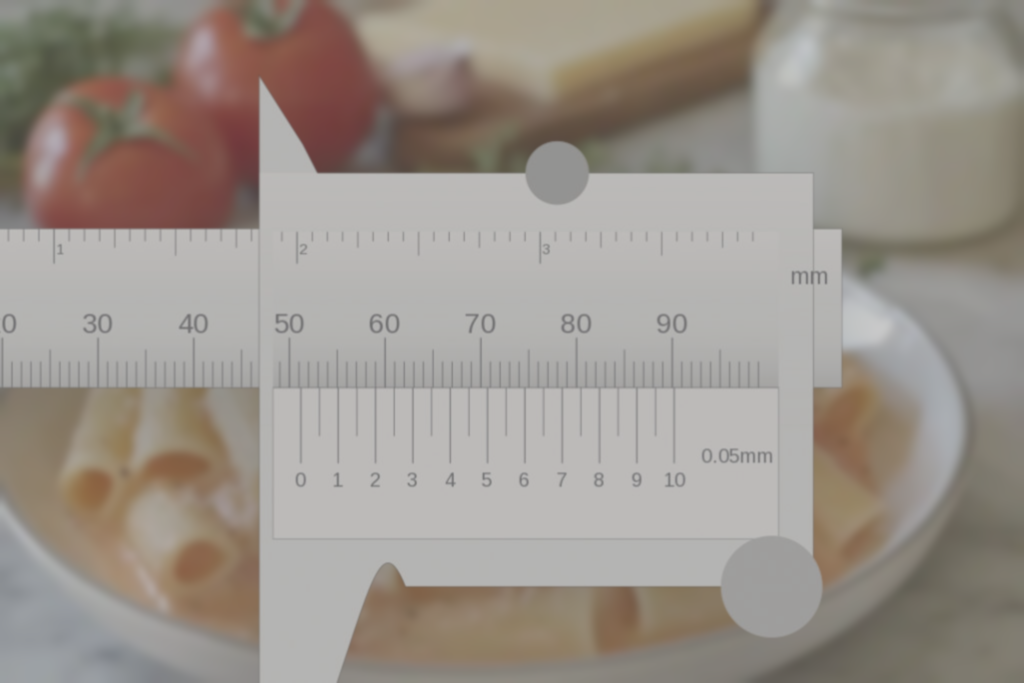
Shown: value=51.2 unit=mm
